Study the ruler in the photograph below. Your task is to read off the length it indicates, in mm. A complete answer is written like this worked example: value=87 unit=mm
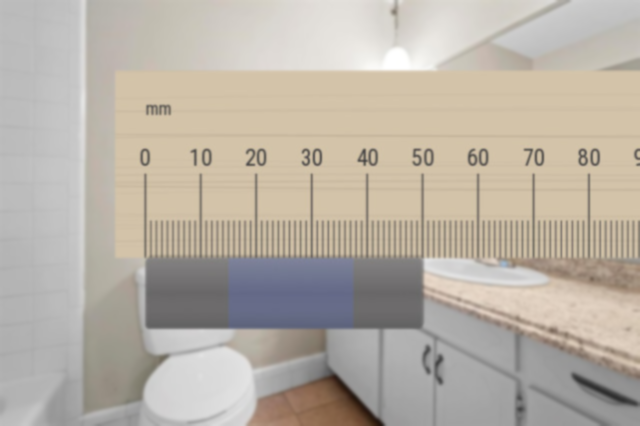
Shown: value=50 unit=mm
